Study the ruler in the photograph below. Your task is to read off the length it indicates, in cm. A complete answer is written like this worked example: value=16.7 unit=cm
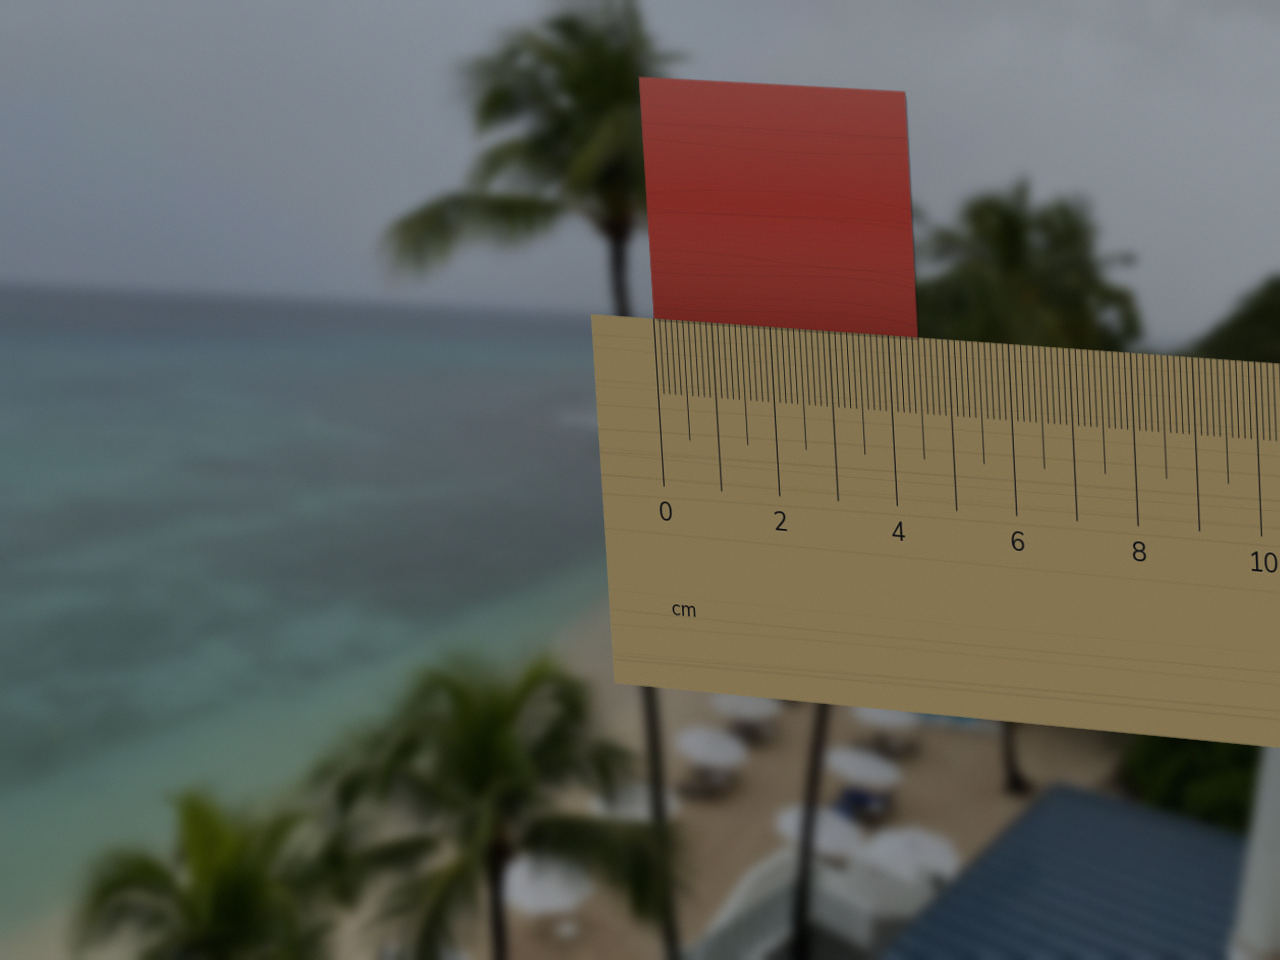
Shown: value=4.5 unit=cm
